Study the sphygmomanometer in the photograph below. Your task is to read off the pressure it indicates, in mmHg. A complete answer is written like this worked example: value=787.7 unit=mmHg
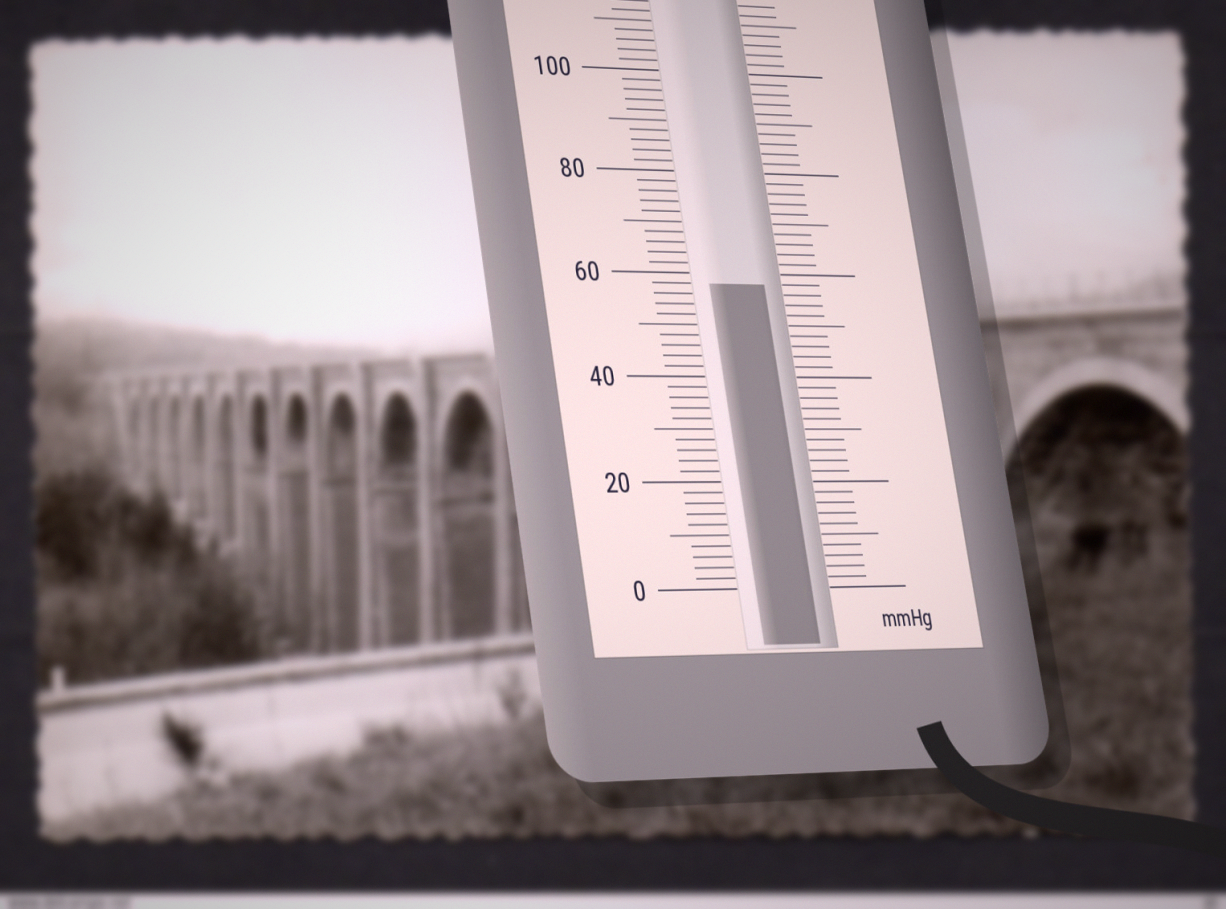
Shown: value=58 unit=mmHg
